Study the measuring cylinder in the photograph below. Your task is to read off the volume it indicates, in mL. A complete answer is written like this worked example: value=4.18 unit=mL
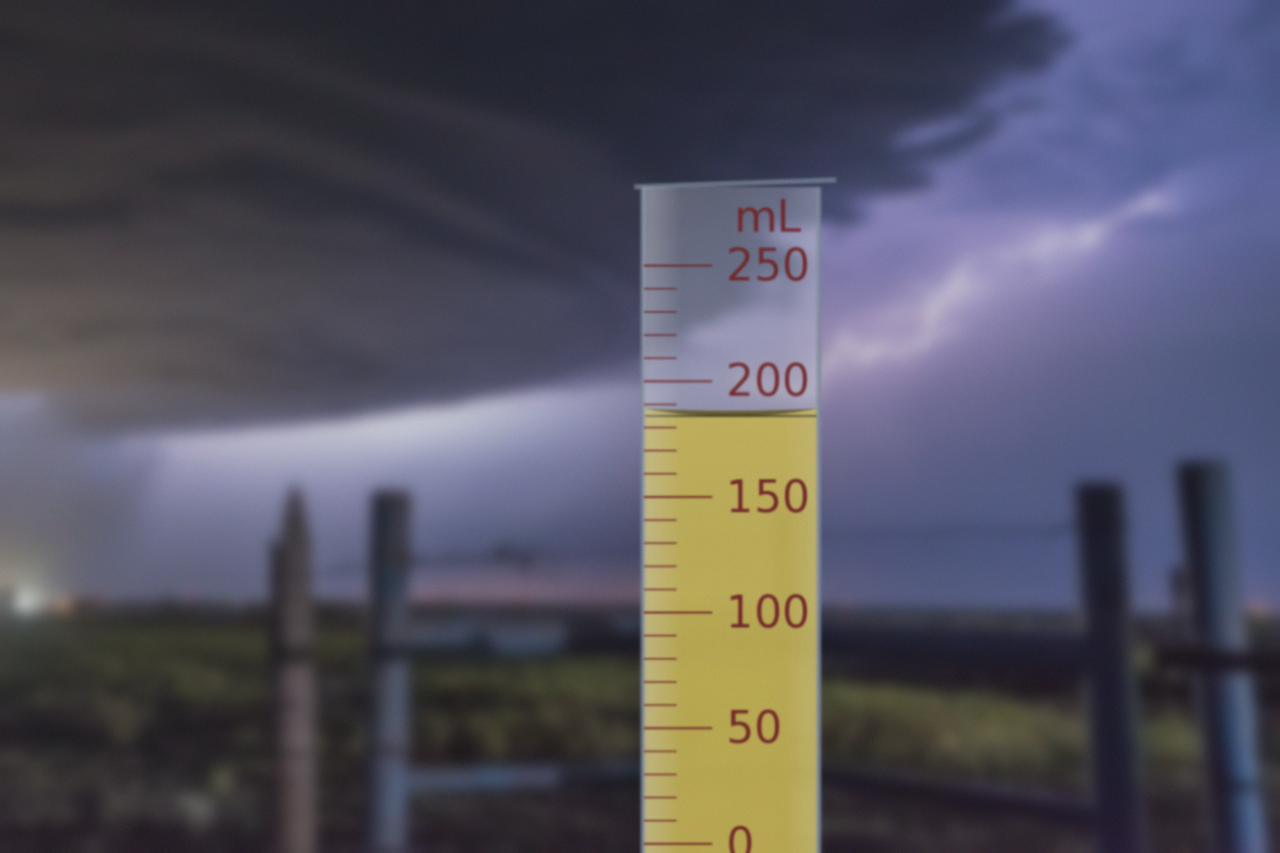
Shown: value=185 unit=mL
